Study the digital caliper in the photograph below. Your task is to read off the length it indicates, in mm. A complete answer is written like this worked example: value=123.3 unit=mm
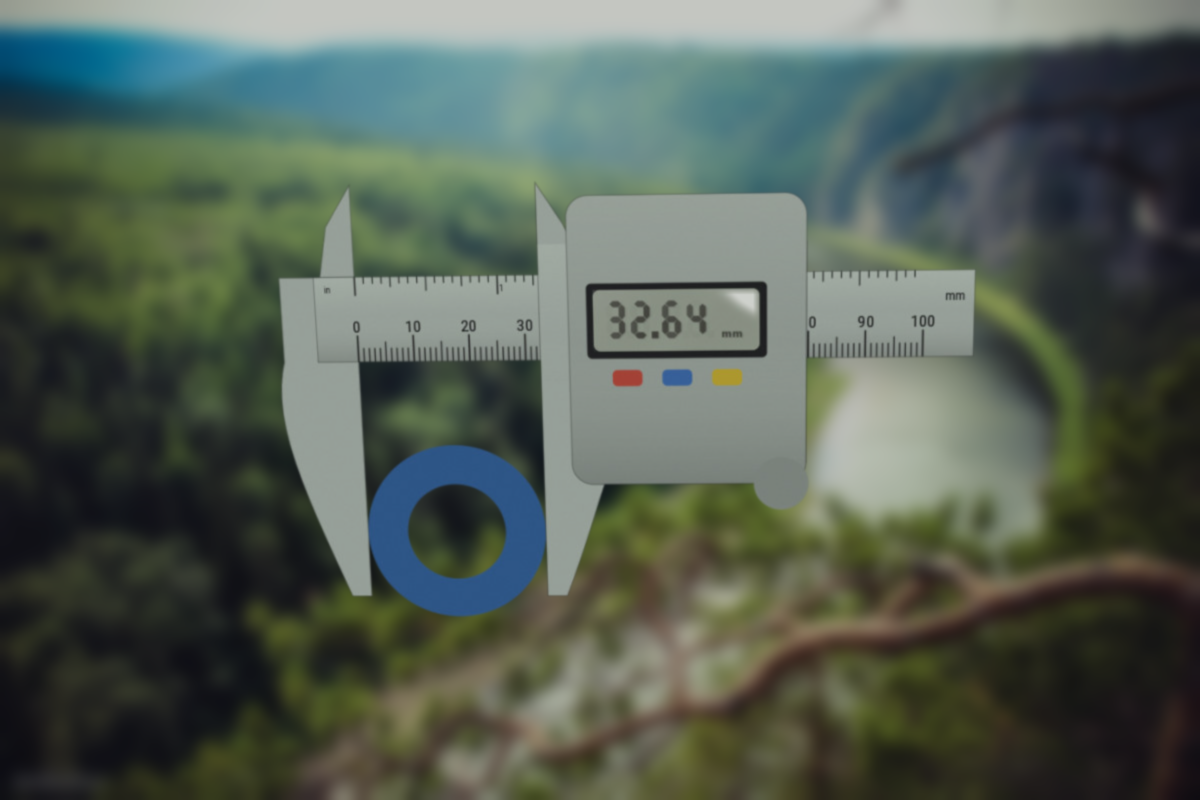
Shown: value=32.64 unit=mm
